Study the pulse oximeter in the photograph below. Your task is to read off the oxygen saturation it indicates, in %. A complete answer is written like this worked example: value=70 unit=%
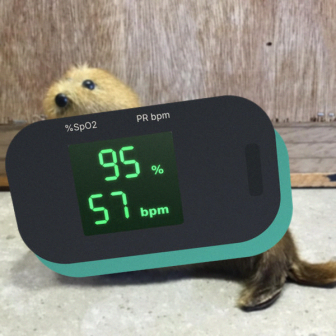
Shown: value=95 unit=%
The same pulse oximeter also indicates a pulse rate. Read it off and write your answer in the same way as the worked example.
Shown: value=57 unit=bpm
